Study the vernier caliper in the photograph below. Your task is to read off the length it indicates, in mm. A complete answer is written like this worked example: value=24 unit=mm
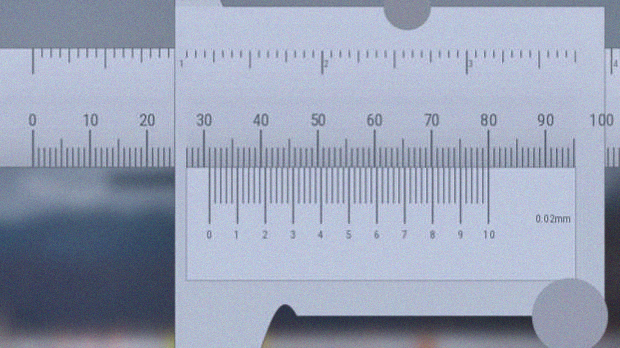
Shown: value=31.0 unit=mm
